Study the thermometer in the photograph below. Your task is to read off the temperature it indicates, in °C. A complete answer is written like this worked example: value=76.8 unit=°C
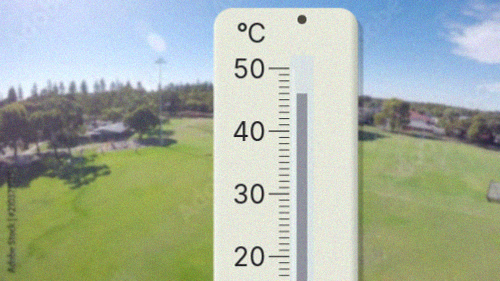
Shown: value=46 unit=°C
